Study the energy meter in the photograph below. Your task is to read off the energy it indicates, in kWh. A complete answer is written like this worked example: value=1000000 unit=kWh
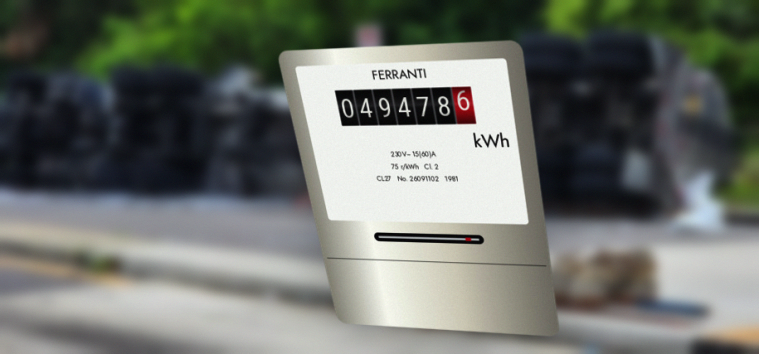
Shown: value=49478.6 unit=kWh
